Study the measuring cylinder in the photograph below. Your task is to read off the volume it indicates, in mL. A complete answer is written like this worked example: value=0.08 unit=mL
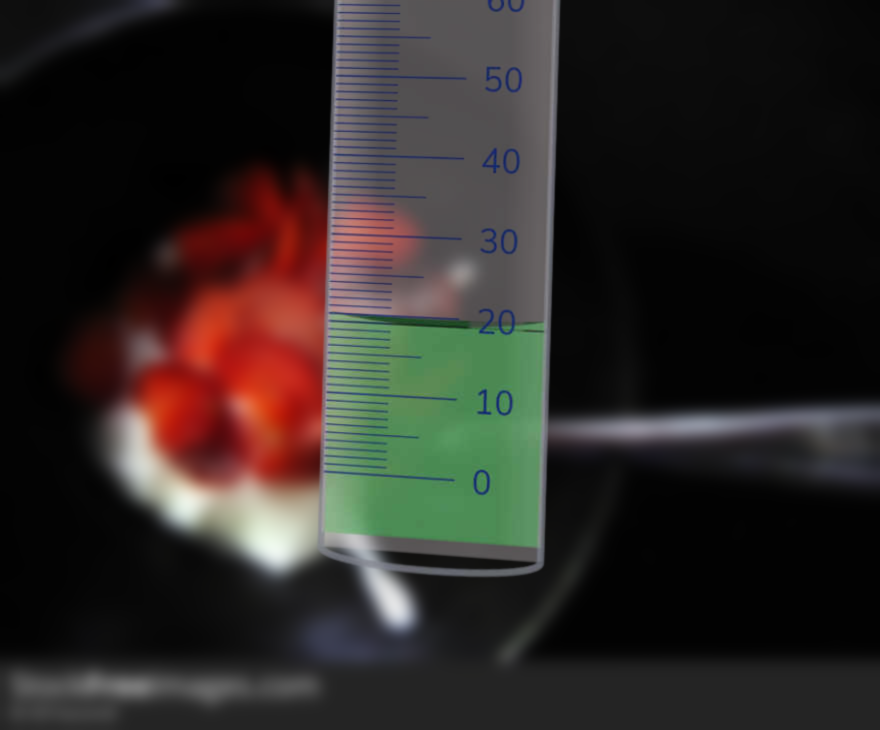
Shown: value=19 unit=mL
